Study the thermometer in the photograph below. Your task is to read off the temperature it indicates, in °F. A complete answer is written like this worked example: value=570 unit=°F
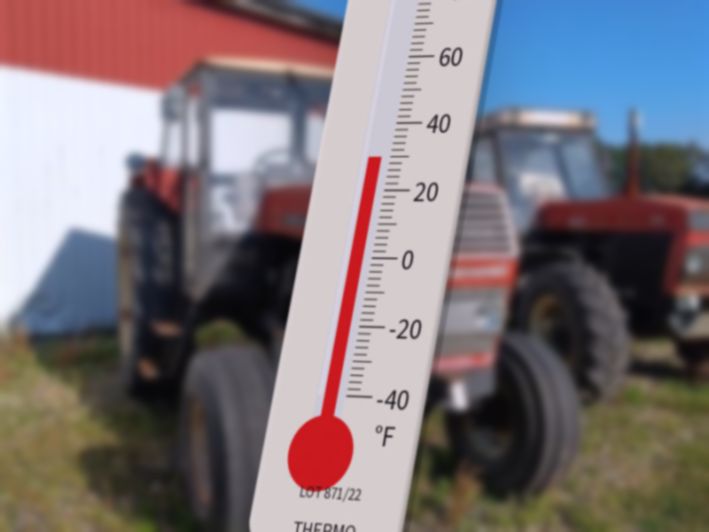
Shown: value=30 unit=°F
